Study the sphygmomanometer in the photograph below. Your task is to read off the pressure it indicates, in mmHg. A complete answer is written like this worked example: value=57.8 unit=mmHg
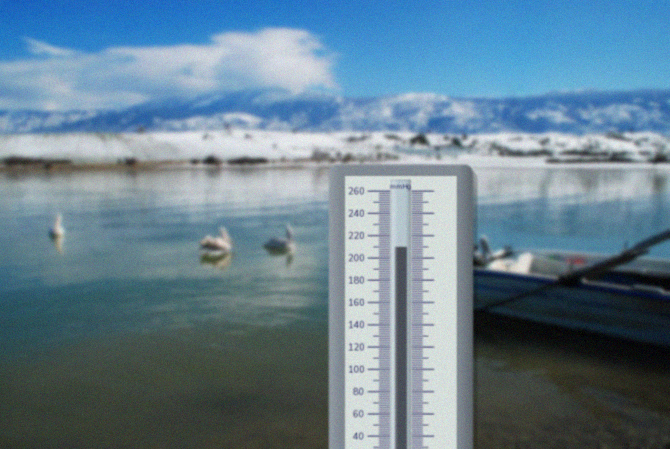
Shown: value=210 unit=mmHg
